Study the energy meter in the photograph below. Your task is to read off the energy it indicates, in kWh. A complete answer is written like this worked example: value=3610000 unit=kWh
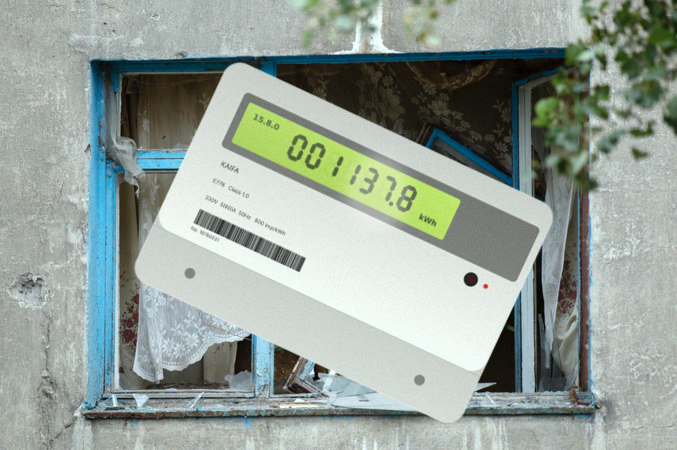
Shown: value=1137.8 unit=kWh
